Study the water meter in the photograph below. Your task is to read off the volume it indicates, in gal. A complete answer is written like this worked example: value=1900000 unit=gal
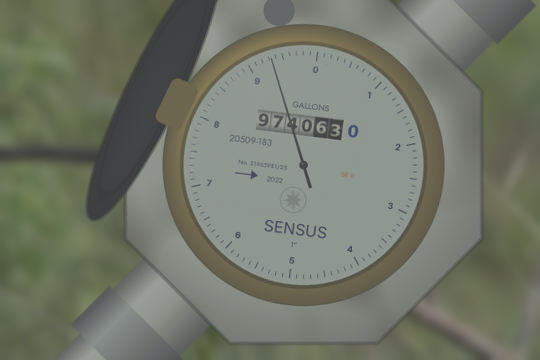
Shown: value=9740629.3 unit=gal
